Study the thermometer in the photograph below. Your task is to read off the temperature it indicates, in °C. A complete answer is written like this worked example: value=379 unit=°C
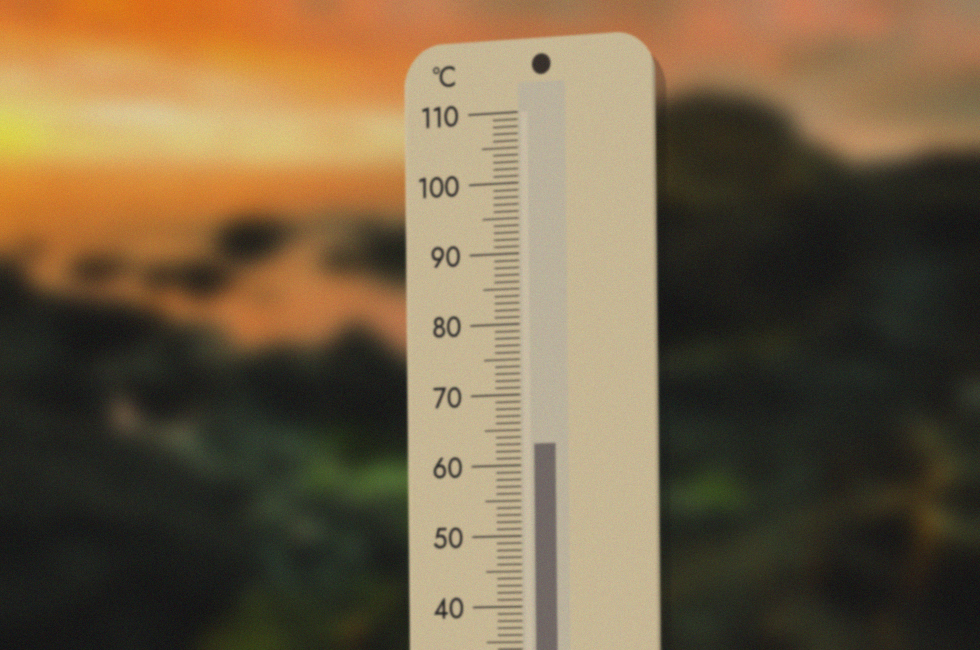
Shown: value=63 unit=°C
